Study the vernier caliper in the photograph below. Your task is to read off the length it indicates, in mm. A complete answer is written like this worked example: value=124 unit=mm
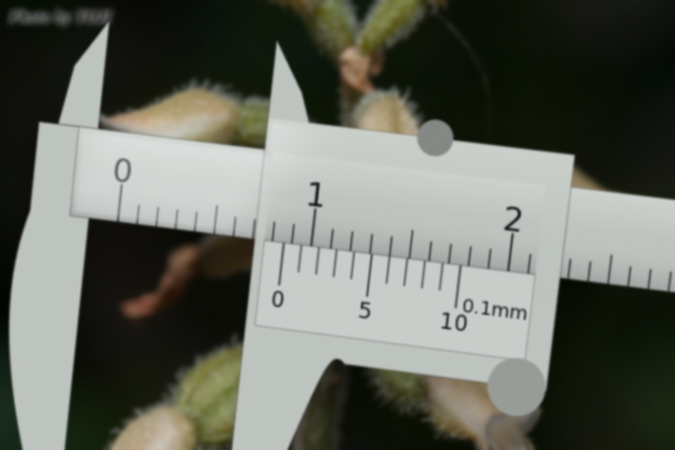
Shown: value=8.6 unit=mm
